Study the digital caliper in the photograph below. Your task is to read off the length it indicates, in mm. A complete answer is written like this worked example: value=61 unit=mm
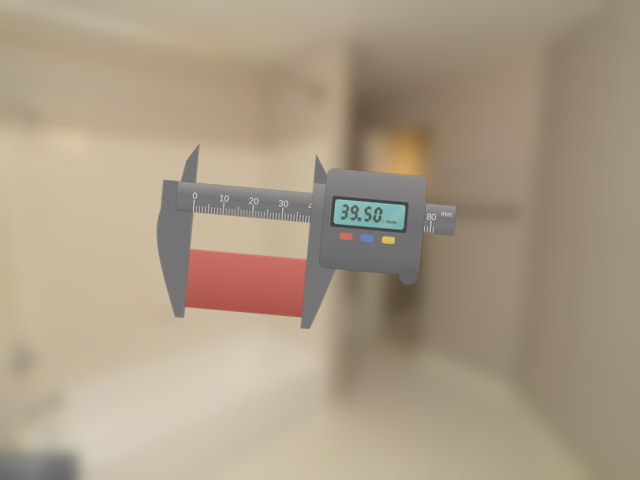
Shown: value=39.50 unit=mm
